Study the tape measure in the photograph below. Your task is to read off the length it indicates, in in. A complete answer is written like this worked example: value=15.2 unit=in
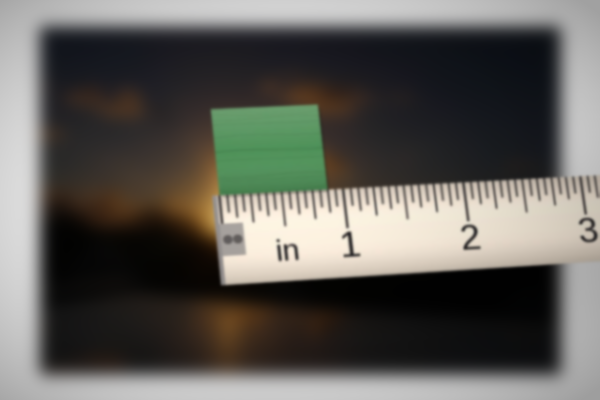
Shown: value=0.875 unit=in
